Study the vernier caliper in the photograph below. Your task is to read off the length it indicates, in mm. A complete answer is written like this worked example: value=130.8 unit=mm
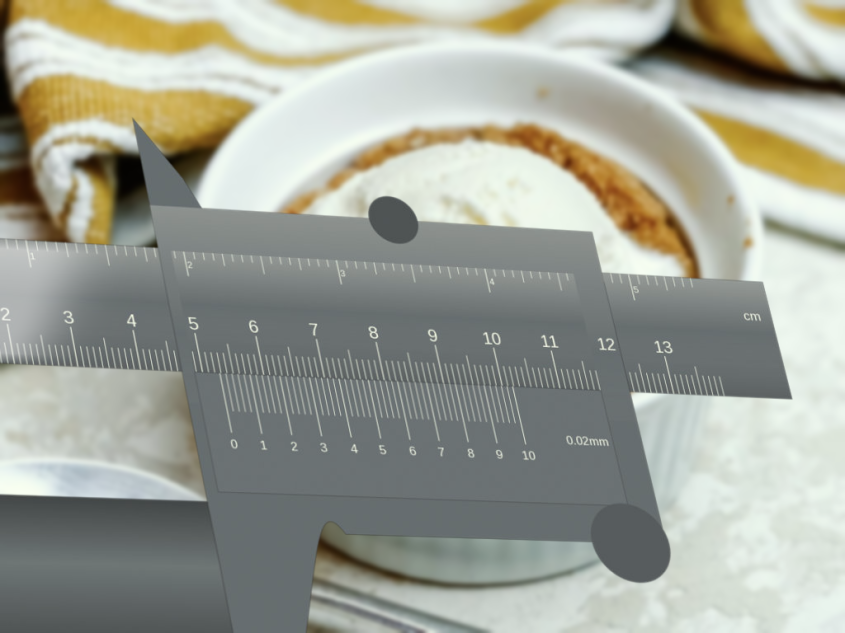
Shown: value=52.8 unit=mm
